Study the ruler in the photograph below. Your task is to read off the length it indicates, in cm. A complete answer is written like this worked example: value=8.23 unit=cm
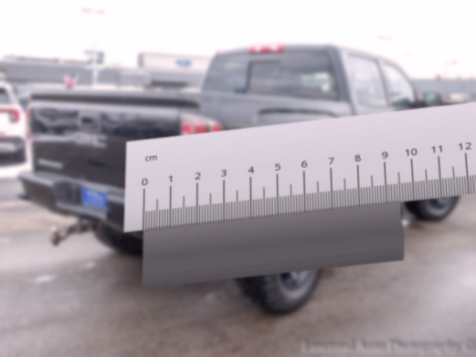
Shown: value=9.5 unit=cm
